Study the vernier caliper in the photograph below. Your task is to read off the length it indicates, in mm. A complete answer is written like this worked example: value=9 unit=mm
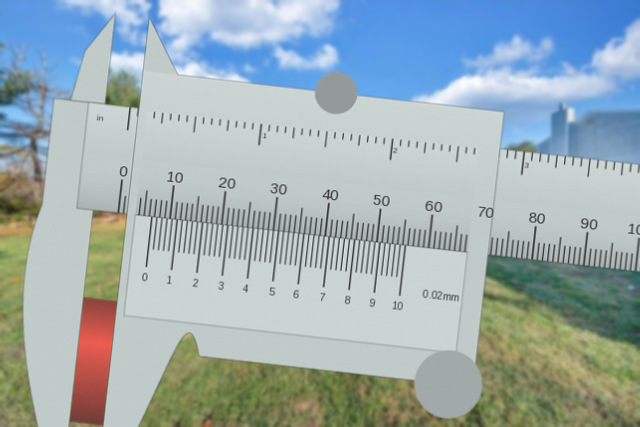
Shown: value=6.5 unit=mm
